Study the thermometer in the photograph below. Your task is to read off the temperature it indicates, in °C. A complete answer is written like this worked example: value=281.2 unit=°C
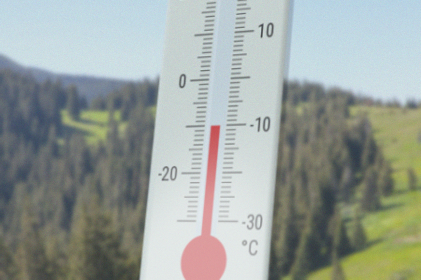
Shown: value=-10 unit=°C
